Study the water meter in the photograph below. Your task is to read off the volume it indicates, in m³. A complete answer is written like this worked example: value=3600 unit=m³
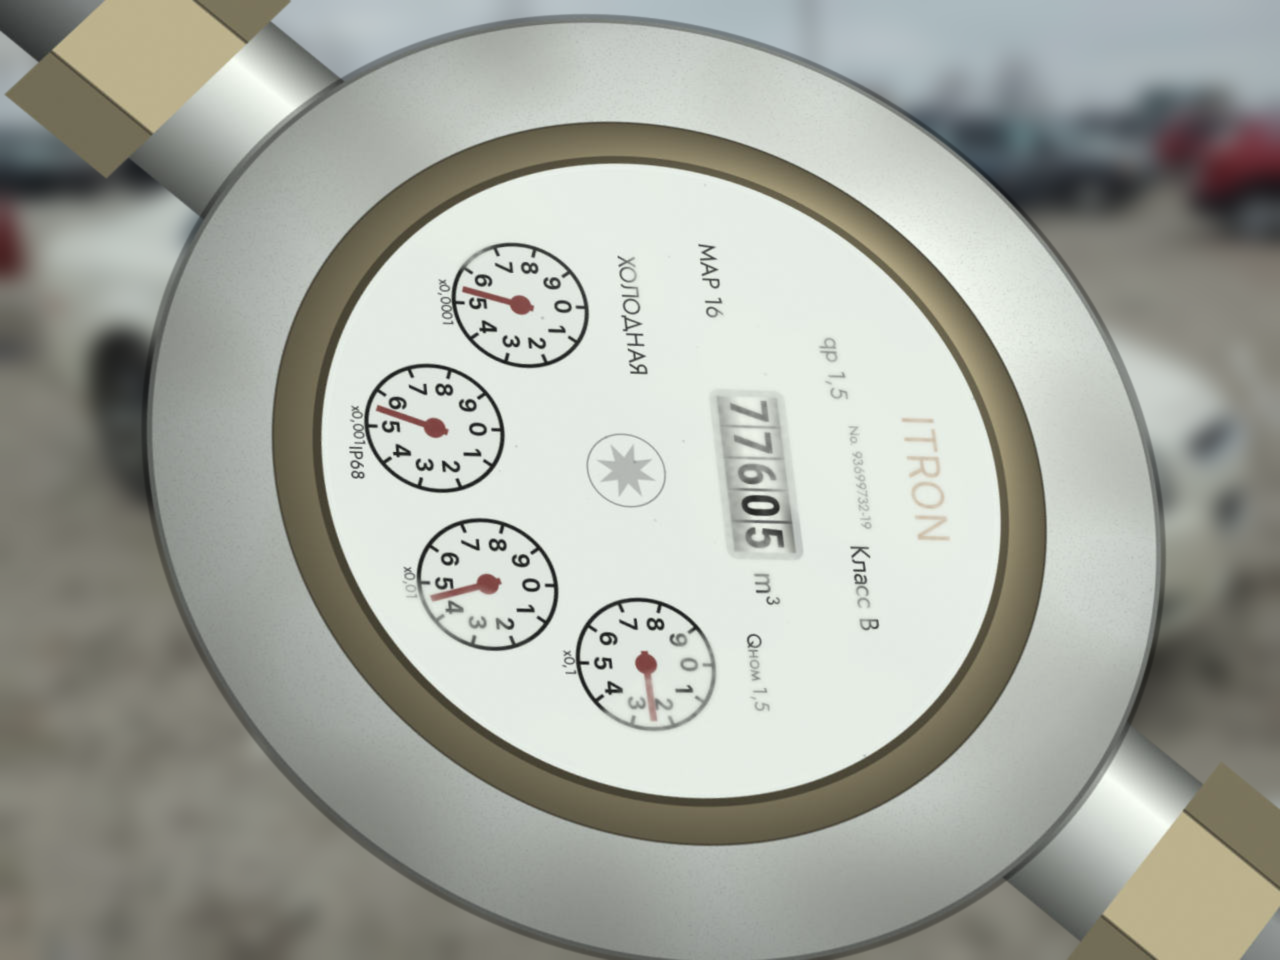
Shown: value=77605.2455 unit=m³
